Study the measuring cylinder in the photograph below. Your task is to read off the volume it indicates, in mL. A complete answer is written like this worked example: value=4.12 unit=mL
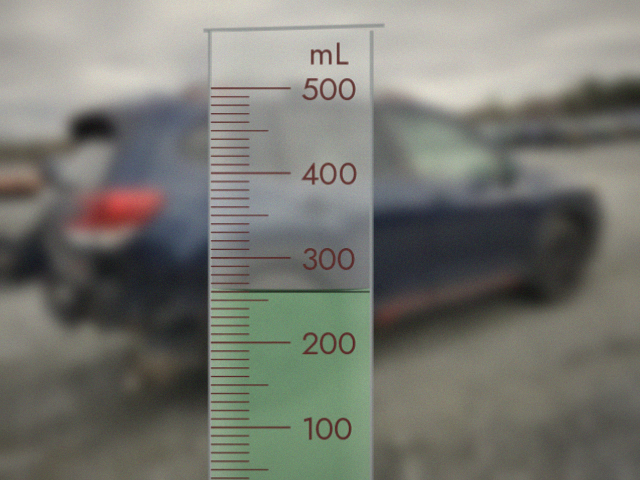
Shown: value=260 unit=mL
